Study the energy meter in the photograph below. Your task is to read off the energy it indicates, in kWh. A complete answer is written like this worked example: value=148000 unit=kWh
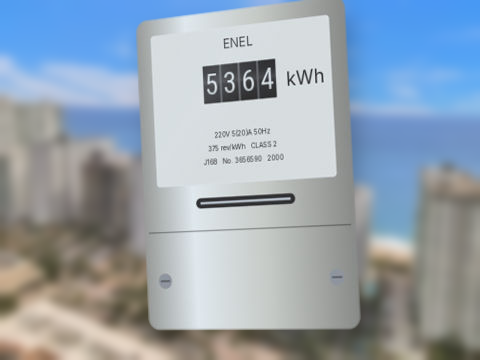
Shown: value=5364 unit=kWh
